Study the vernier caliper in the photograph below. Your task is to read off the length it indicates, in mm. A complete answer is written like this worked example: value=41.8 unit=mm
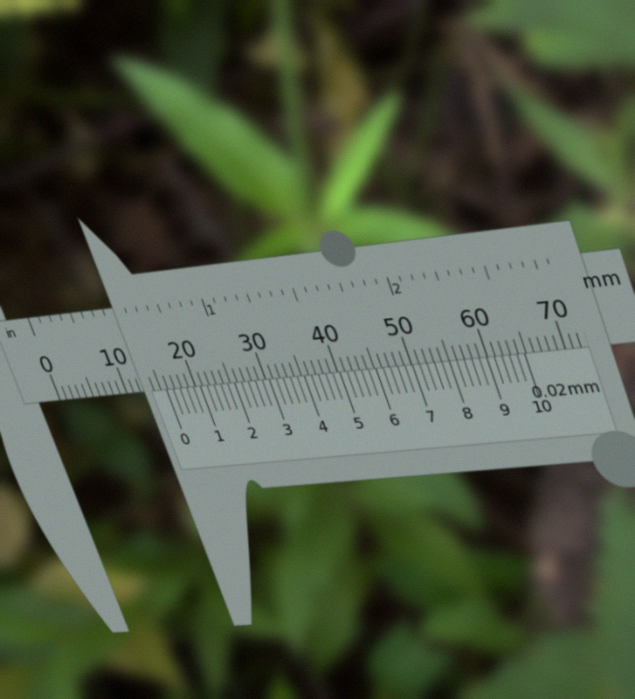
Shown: value=15.8 unit=mm
